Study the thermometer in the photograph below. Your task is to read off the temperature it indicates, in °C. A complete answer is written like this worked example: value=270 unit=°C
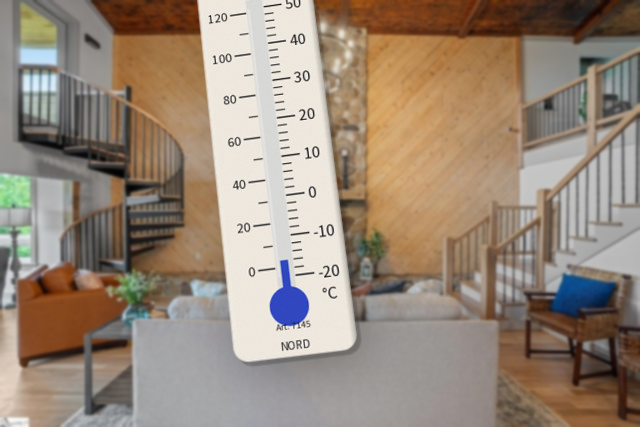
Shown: value=-16 unit=°C
